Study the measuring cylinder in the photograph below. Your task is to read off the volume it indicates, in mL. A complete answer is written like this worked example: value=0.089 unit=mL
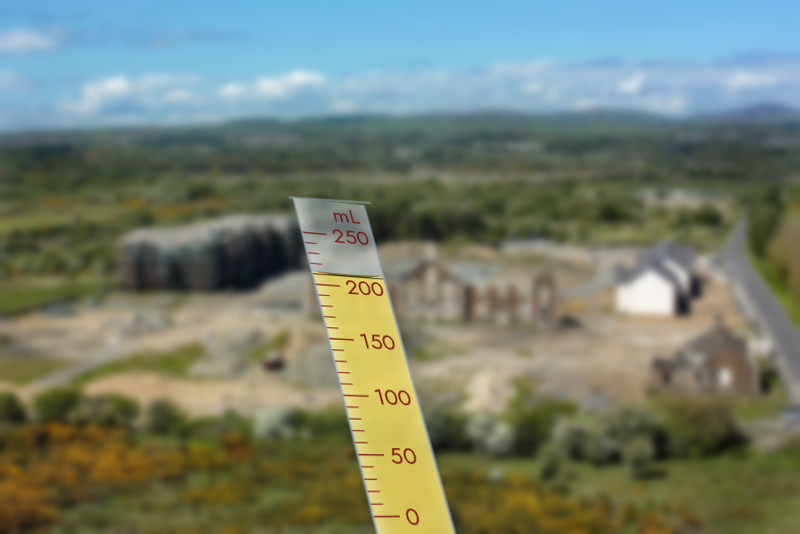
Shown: value=210 unit=mL
